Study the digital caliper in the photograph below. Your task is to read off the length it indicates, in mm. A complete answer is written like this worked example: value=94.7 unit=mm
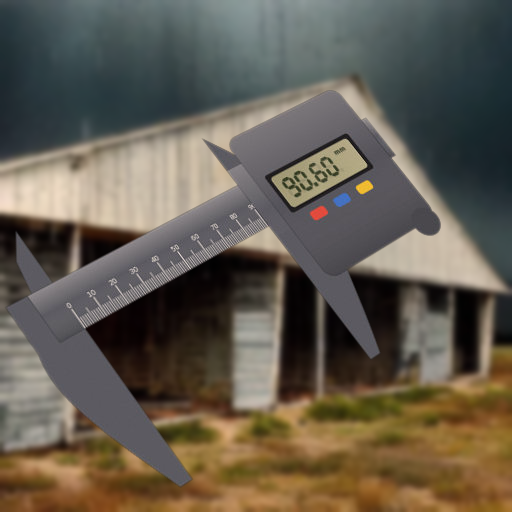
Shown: value=90.60 unit=mm
